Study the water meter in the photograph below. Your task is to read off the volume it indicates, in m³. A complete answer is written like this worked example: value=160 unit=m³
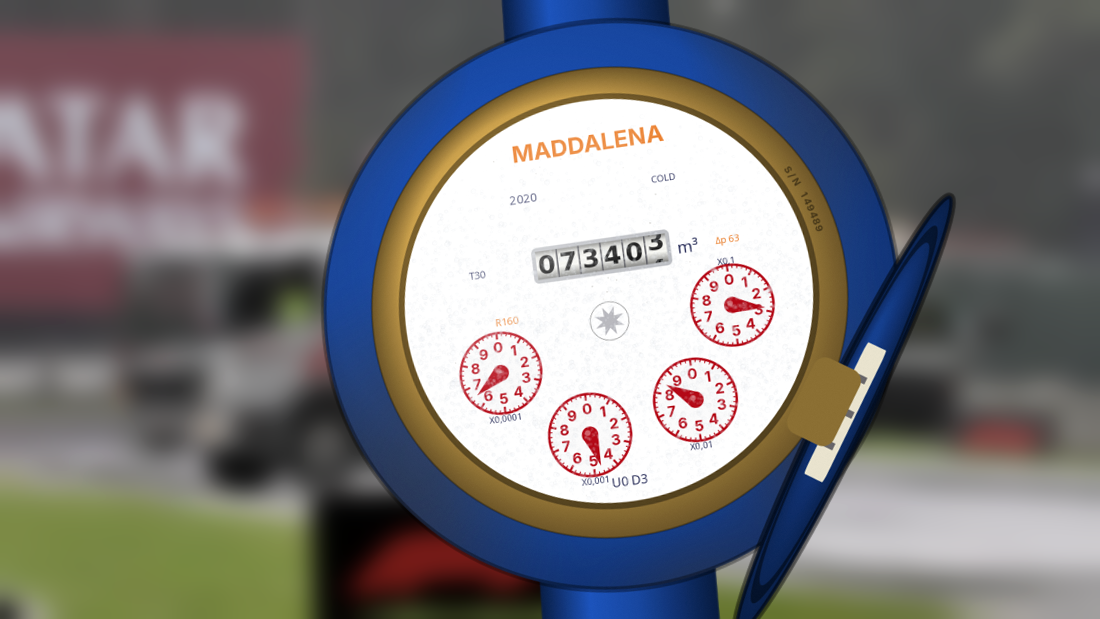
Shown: value=73403.2846 unit=m³
